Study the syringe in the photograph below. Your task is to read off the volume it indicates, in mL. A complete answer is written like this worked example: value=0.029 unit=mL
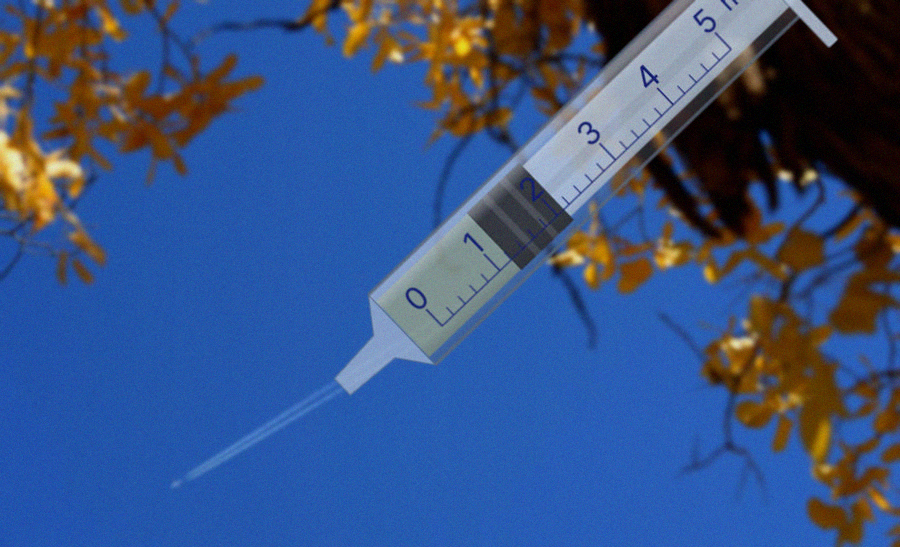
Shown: value=1.2 unit=mL
